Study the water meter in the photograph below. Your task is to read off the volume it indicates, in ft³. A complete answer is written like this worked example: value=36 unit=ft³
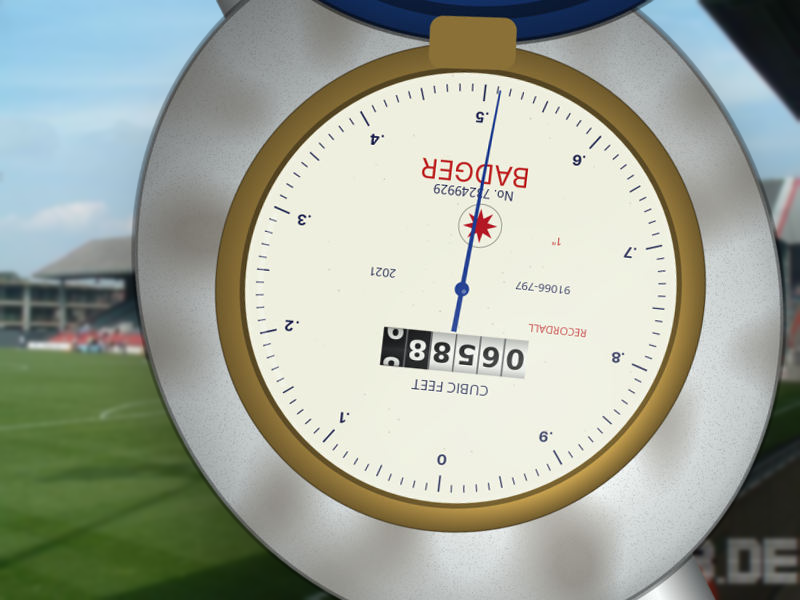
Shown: value=65888.51 unit=ft³
